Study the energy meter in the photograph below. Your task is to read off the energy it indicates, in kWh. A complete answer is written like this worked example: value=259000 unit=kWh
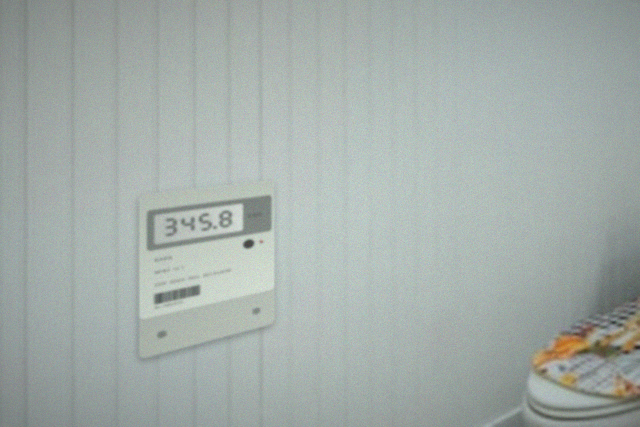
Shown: value=345.8 unit=kWh
